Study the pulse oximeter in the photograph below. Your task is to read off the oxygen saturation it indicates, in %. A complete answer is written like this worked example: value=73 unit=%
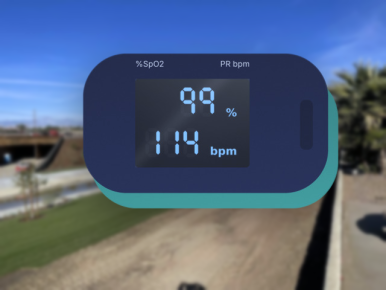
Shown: value=99 unit=%
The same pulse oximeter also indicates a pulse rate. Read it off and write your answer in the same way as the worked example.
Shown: value=114 unit=bpm
